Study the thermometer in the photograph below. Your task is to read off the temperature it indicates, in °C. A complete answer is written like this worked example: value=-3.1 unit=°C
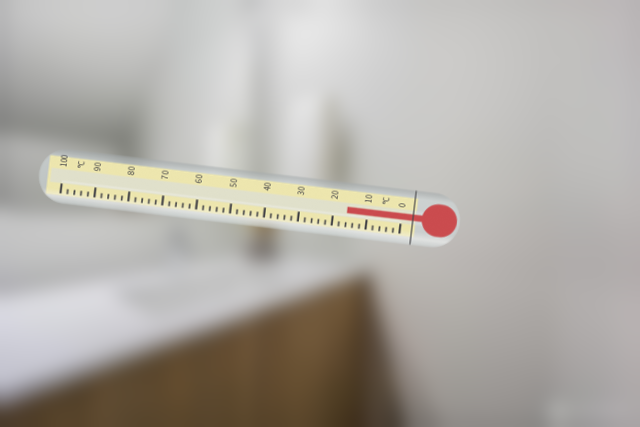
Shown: value=16 unit=°C
